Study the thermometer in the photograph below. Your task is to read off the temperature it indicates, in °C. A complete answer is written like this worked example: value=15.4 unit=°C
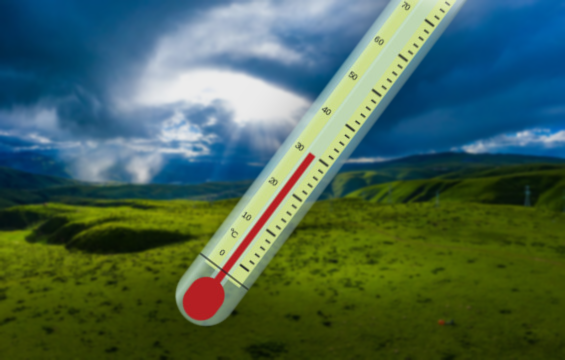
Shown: value=30 unit=°C
